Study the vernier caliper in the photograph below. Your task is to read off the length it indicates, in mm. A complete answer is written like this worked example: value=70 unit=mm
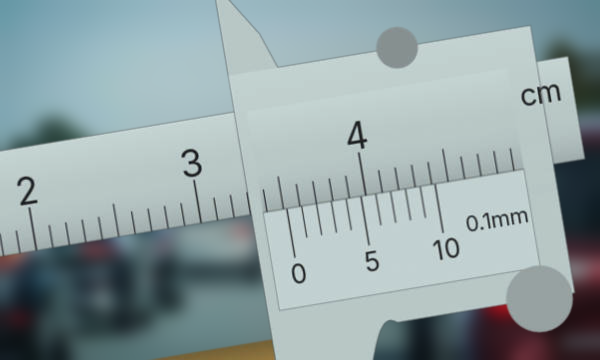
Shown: value=35.2 unit=mm
